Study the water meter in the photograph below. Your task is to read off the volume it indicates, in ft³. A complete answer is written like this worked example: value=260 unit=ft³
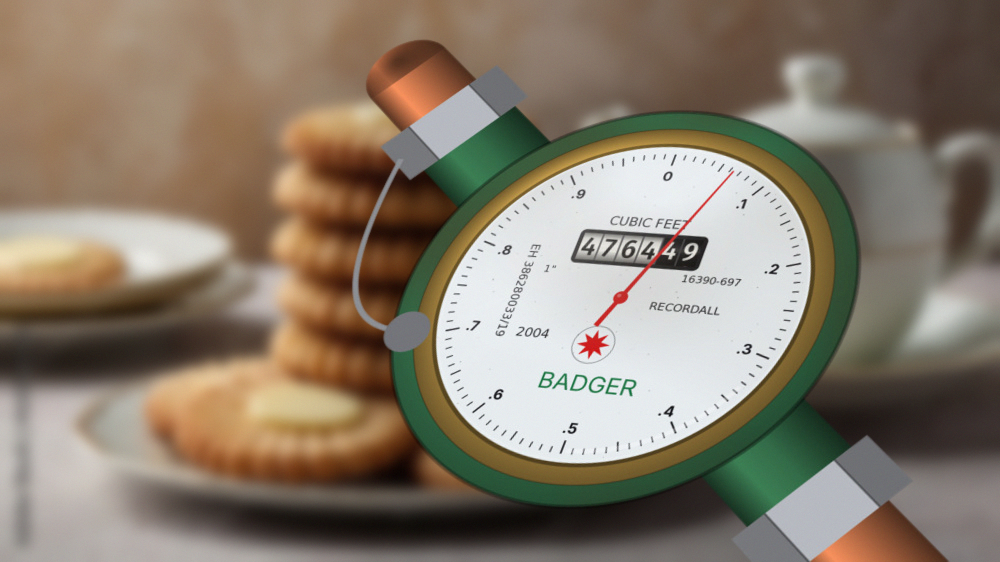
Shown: value=476449.06 unit=ft³
